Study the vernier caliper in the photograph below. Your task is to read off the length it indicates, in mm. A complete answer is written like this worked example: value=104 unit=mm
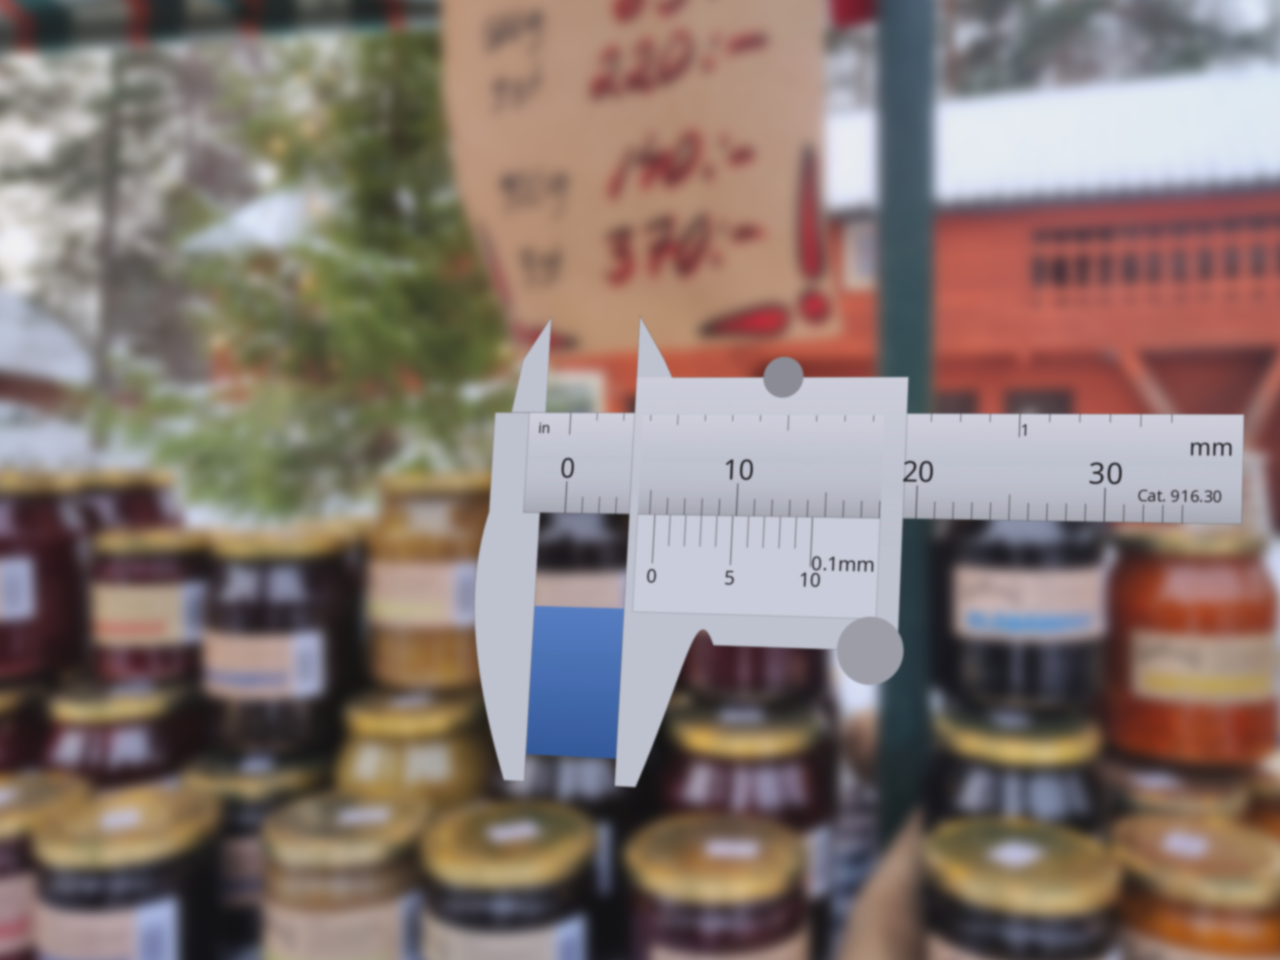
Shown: value=5.3 unit=mm
